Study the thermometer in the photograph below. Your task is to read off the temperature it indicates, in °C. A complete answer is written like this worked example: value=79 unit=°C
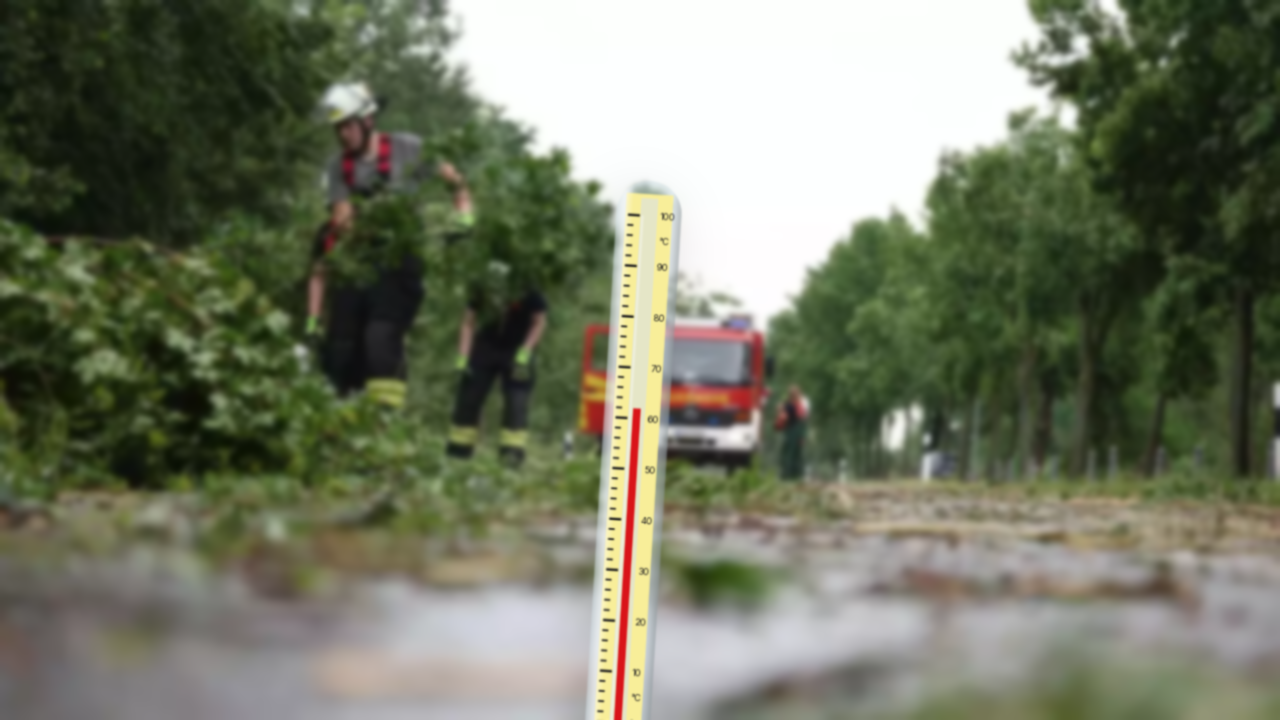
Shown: value=62 unit=°C
